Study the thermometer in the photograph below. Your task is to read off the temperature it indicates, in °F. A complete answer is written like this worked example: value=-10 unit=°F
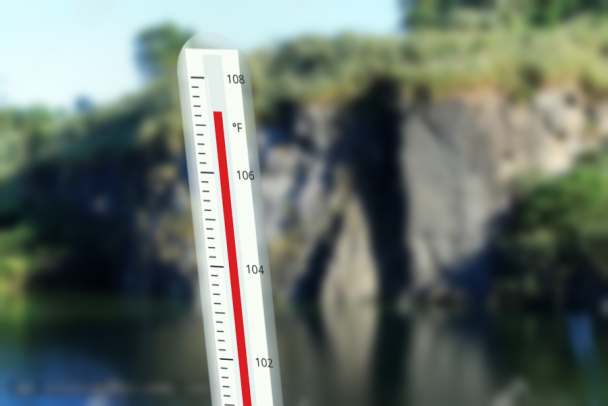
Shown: value=107.3 unit=°F
